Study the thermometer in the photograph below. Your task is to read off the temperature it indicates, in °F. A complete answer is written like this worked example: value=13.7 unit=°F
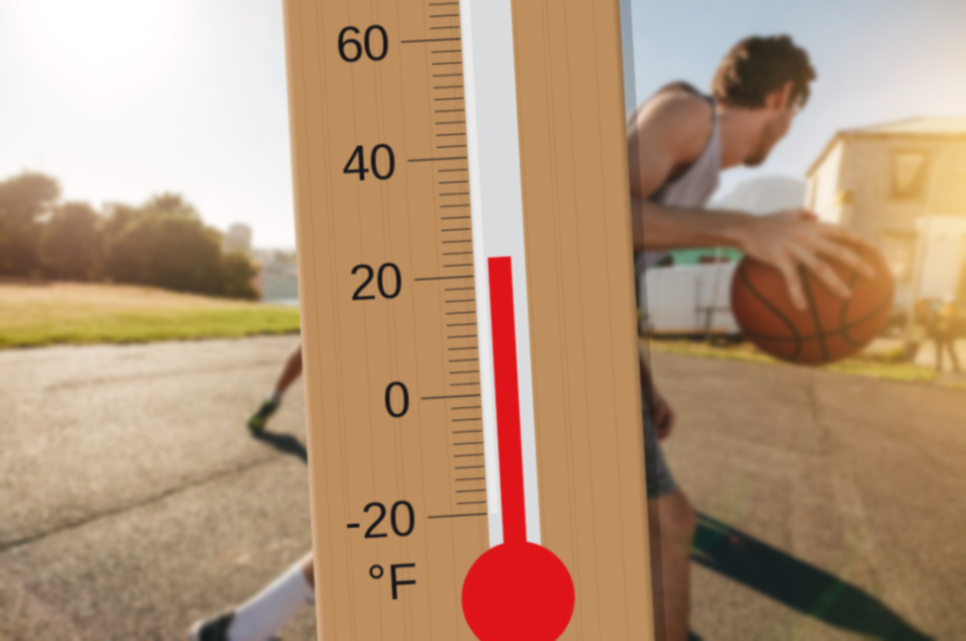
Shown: value=23 unit=°F
